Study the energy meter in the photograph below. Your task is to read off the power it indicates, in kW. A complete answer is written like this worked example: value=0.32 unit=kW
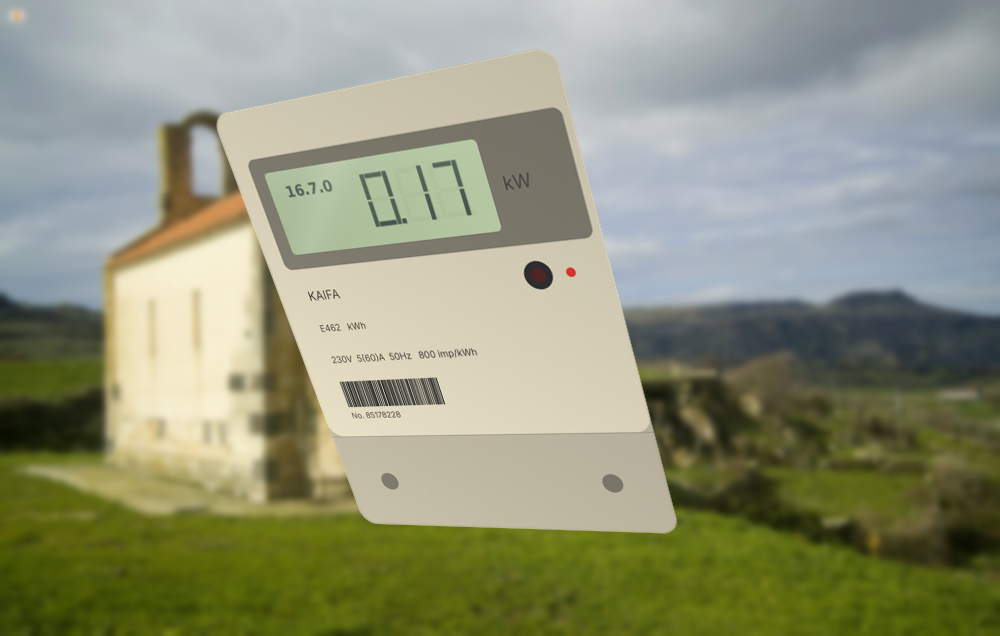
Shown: value=0.17 unit=kW
